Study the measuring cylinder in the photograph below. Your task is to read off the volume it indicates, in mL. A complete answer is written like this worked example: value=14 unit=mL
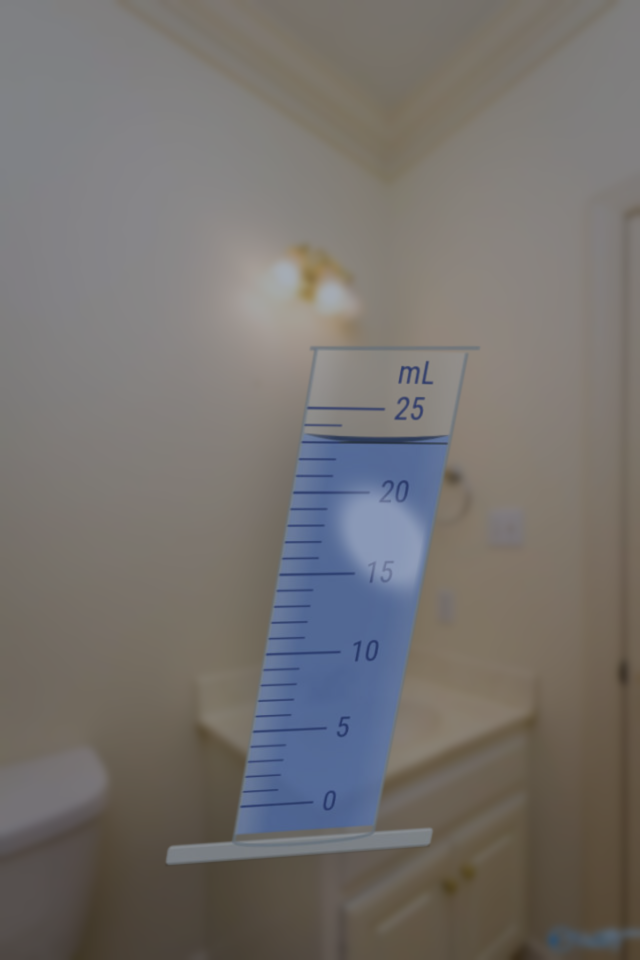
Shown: value=23 unit=mL
